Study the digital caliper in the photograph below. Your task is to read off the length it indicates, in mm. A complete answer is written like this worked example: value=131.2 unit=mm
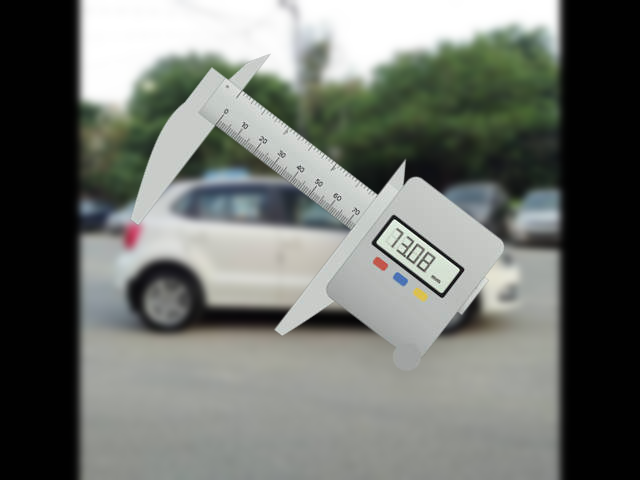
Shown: value=73.08 unit=mm
